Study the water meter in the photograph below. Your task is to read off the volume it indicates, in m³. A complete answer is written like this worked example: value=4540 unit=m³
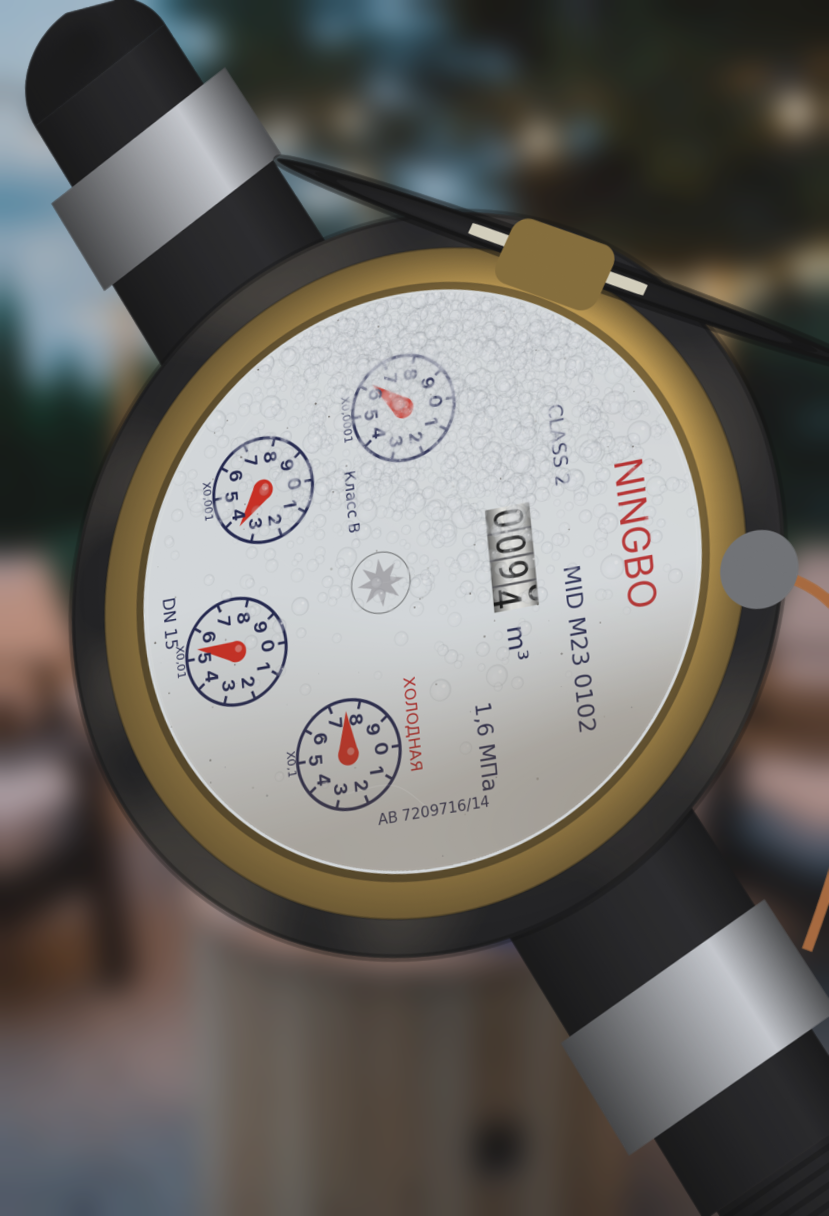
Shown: value=93.7536 unit=m³
